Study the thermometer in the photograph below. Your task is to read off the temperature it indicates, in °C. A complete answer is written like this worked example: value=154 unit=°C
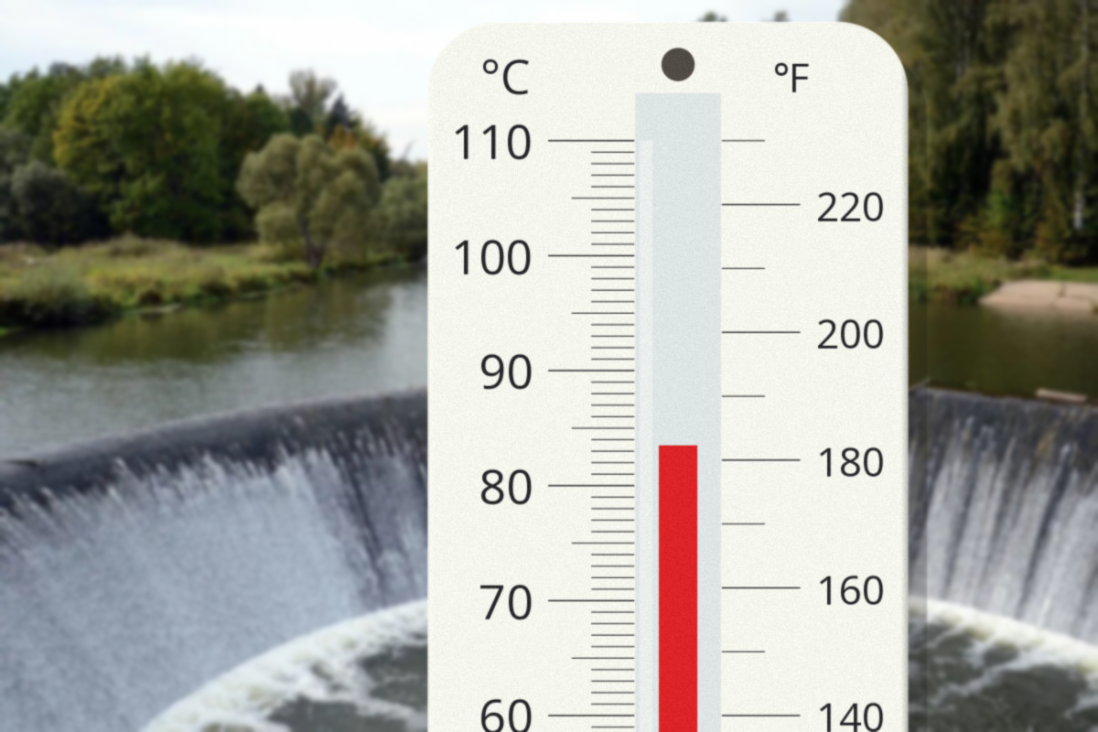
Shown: value=83.5 unit=°C
